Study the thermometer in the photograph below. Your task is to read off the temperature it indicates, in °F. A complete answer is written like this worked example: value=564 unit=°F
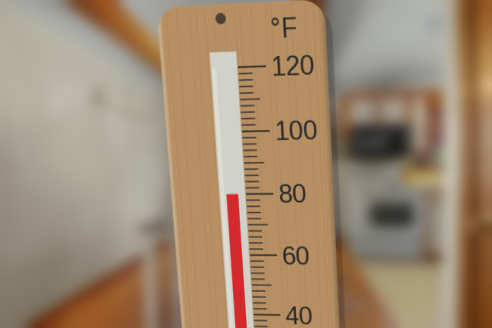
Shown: value=80 unit=°F
